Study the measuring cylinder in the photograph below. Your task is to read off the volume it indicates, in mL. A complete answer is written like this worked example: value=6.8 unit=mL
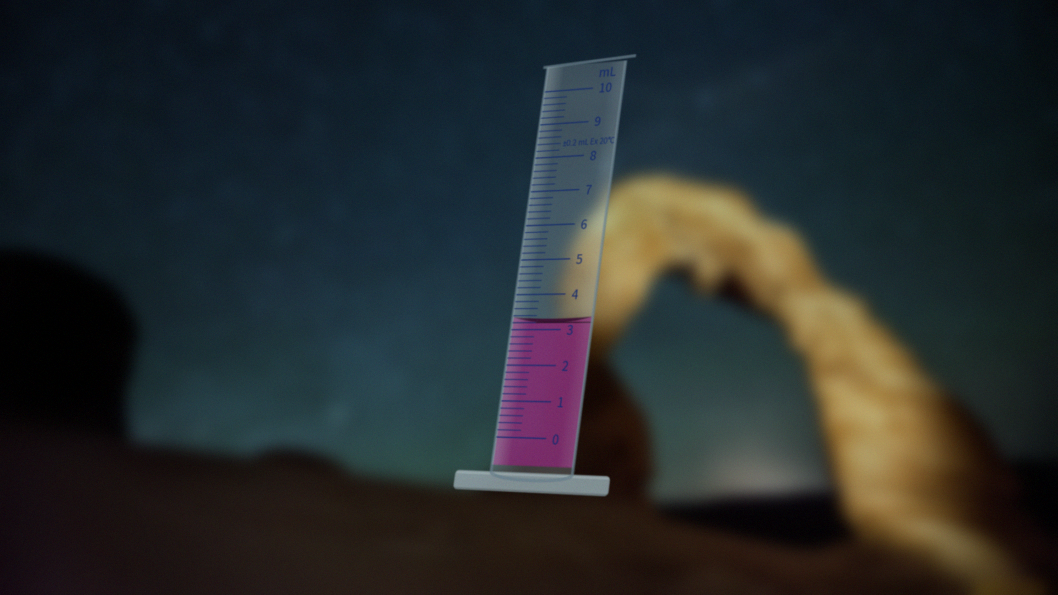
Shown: value=3.2 unit=mL
